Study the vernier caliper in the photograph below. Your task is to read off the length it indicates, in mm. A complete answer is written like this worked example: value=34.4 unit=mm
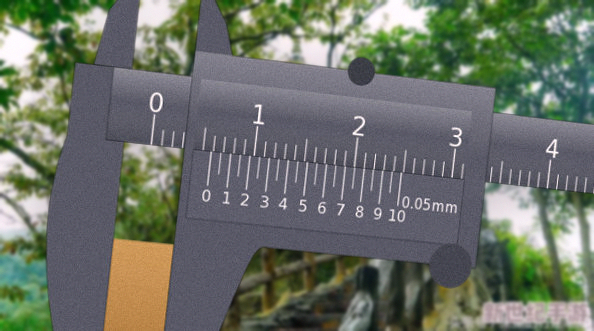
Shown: value=5.8 unit=mm
